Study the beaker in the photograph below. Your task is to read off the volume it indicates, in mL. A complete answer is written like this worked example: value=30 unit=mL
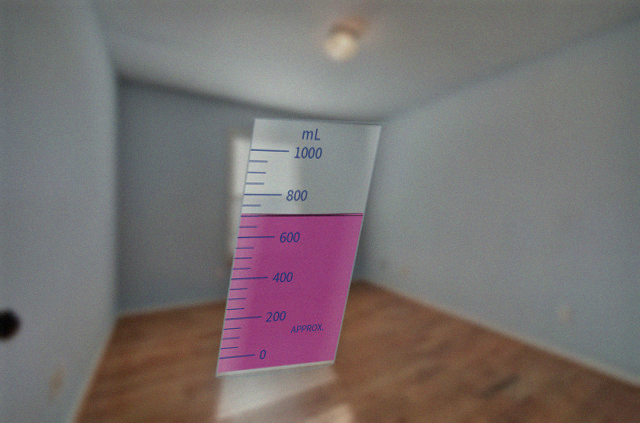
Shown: value=700 unit=mL
